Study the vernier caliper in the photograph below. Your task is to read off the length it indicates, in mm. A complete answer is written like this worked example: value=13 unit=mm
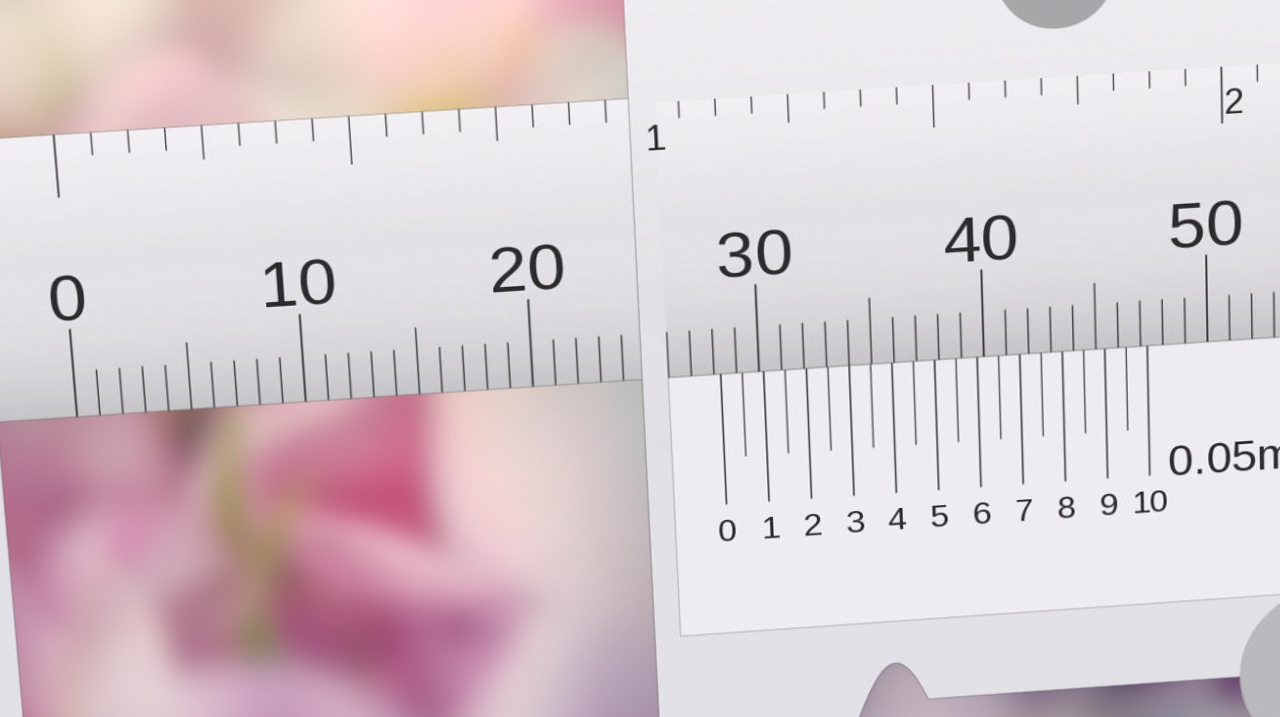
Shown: value=28.3 unit=mm
